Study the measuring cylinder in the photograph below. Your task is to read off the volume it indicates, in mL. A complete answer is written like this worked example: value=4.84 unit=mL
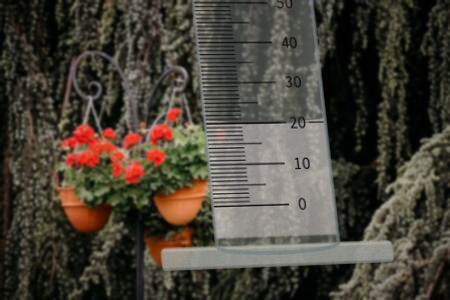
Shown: value=20 unit=mL
